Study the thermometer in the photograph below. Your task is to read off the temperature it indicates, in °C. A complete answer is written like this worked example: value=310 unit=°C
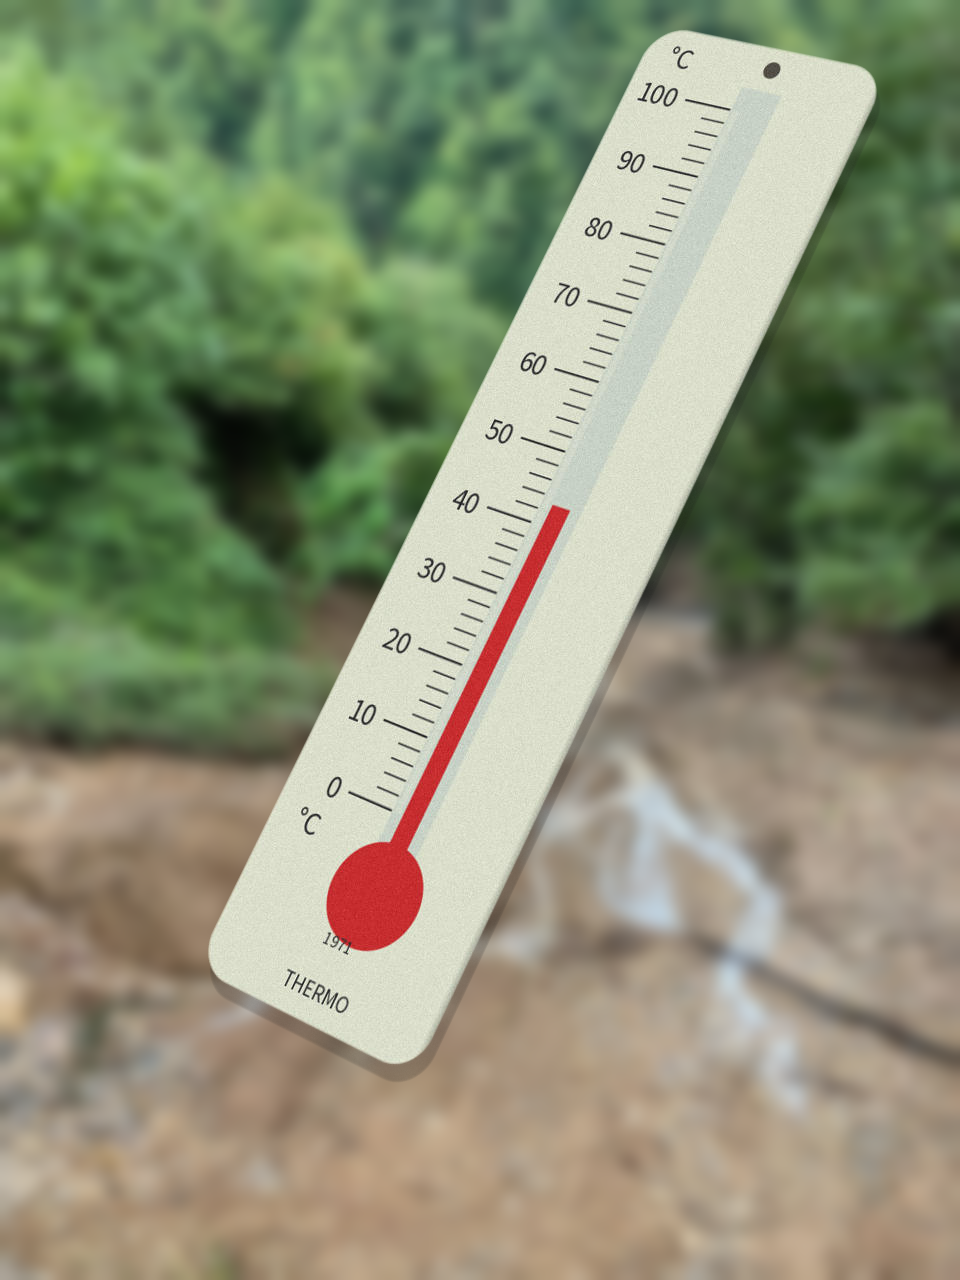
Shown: value=43 unit=°C
